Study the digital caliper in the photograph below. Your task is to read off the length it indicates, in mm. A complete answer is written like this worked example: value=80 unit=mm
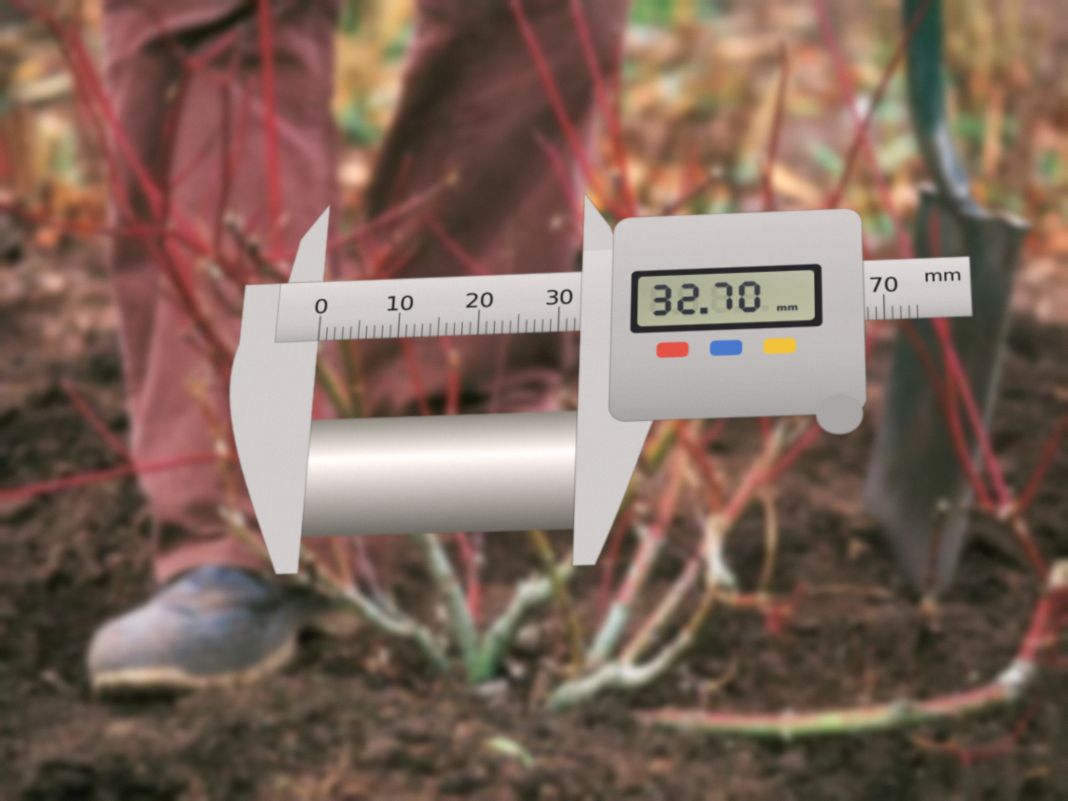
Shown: value=32.70 unit=mm
